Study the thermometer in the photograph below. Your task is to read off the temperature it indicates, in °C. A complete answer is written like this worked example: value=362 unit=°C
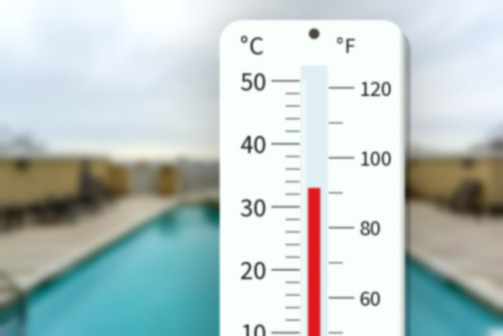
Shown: value=33 unit=°C
